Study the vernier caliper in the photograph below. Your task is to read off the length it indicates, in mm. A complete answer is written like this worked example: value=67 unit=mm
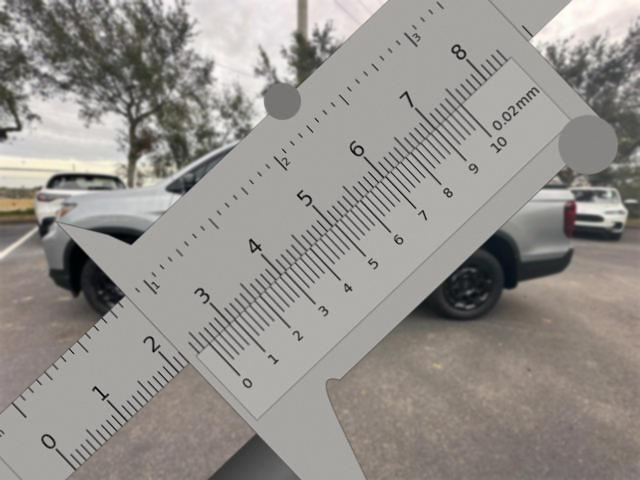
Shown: value=26.0 unit=mm
